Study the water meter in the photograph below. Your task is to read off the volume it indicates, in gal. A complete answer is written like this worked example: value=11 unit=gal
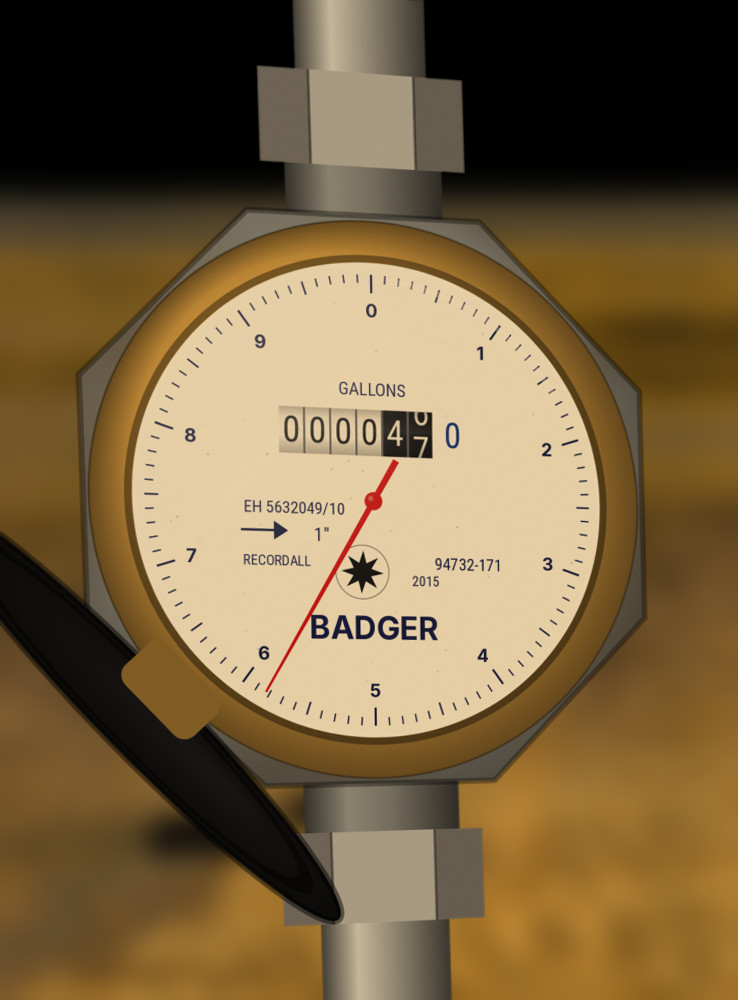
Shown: value=465.8 unit=gal
